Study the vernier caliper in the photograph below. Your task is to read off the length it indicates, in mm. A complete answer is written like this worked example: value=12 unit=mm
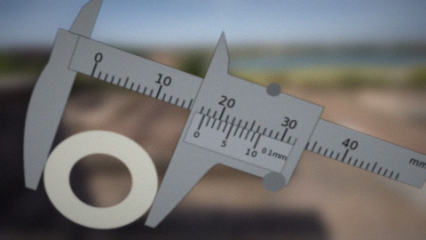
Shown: value=17.6 unit=mm
